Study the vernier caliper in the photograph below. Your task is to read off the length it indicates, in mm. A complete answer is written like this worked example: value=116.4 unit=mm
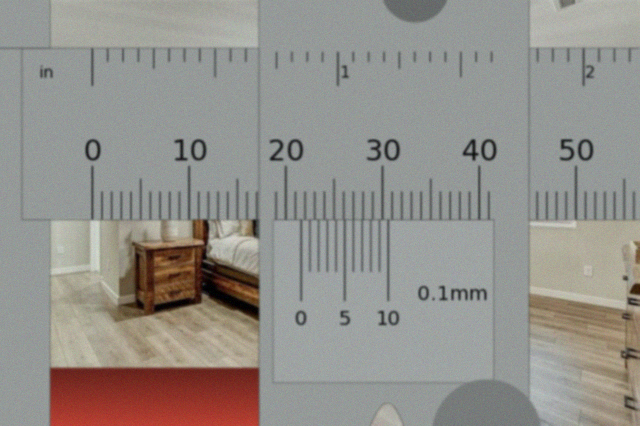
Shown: value=21.6 unit=mm
